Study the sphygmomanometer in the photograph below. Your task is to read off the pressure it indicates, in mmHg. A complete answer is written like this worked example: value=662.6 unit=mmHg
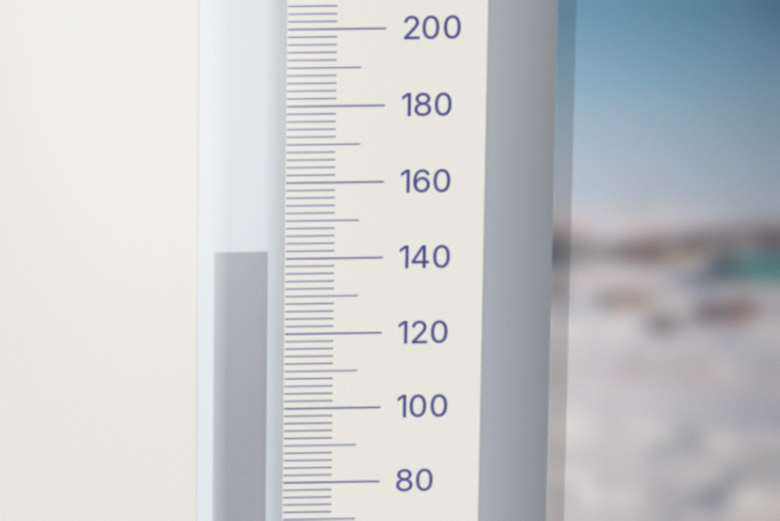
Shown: value=142 unit=mmHg
